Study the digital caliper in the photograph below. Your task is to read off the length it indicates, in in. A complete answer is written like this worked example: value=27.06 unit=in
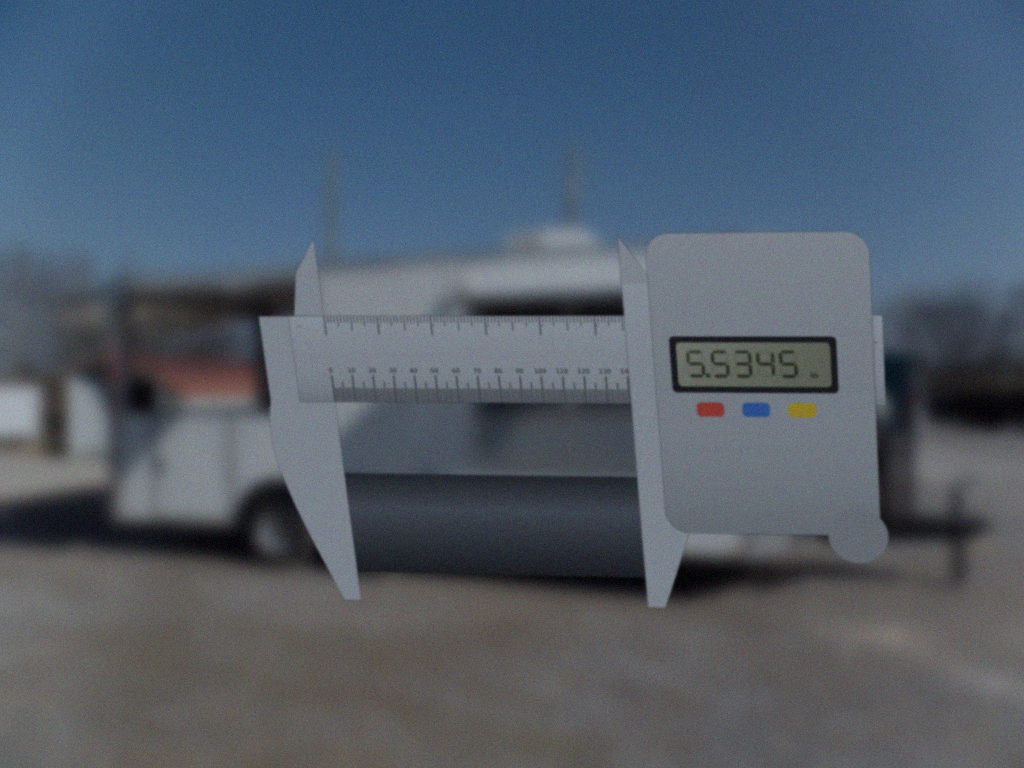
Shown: value=5.5345 unit=in
